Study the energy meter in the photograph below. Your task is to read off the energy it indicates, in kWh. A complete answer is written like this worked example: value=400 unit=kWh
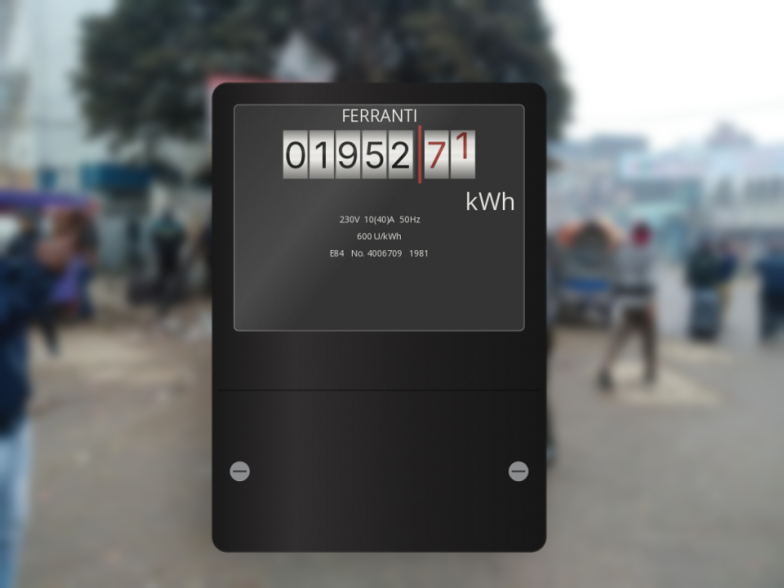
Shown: value=1952.71 unit=kWh
